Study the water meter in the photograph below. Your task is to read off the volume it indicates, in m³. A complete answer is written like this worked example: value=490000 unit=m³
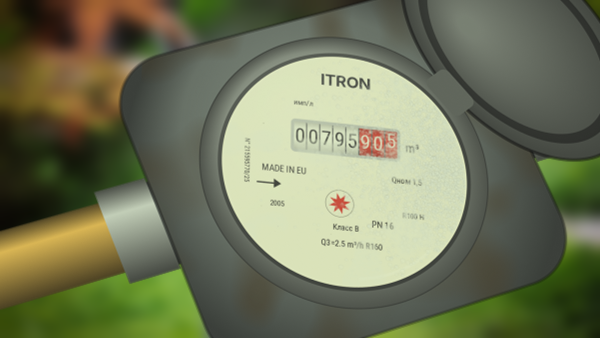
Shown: value=795.905 unit=m³
